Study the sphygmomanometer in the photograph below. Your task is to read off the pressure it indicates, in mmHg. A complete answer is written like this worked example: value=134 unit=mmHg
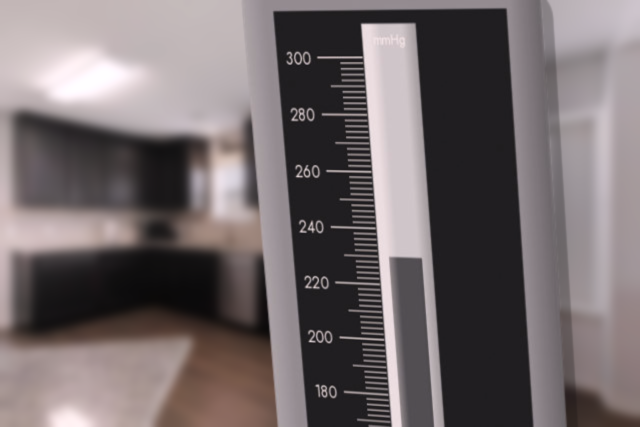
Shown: value=230 unit=mmHg
